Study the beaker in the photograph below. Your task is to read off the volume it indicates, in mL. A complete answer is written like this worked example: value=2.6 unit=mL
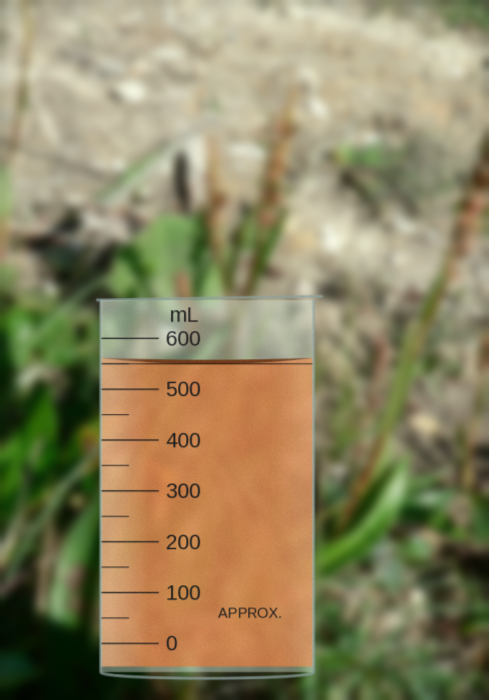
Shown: value=550 unit=mL
